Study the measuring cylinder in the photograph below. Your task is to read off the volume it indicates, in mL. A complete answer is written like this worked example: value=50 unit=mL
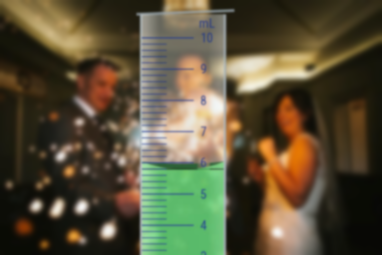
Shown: value=5.8 unit=mL
